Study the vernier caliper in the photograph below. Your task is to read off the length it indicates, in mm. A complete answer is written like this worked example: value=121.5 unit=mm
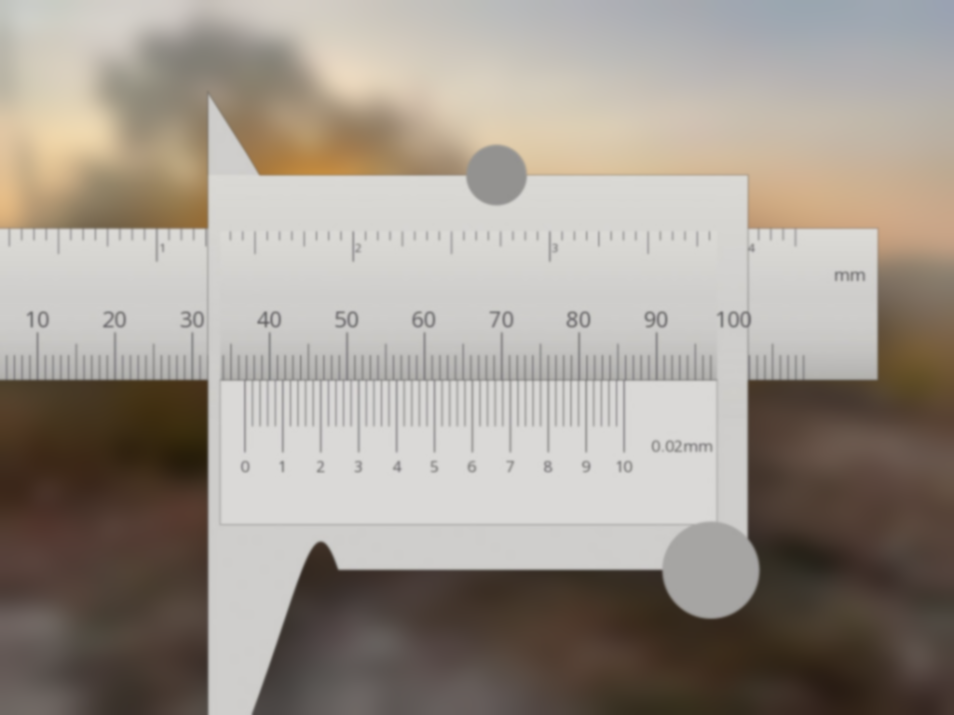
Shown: value=36.8 unit=mm
